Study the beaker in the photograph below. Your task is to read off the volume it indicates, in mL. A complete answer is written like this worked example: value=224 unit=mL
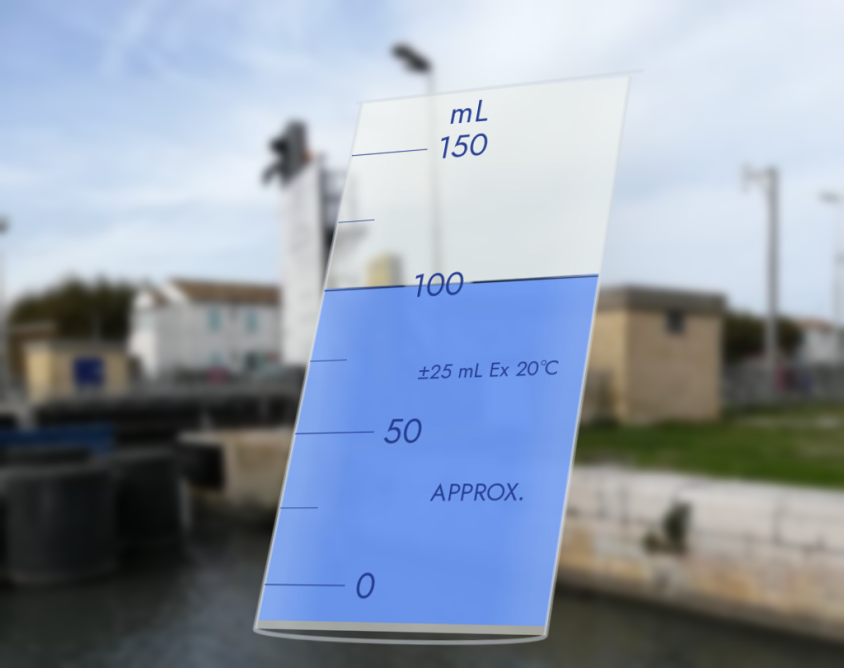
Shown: value=100 unit=mL
